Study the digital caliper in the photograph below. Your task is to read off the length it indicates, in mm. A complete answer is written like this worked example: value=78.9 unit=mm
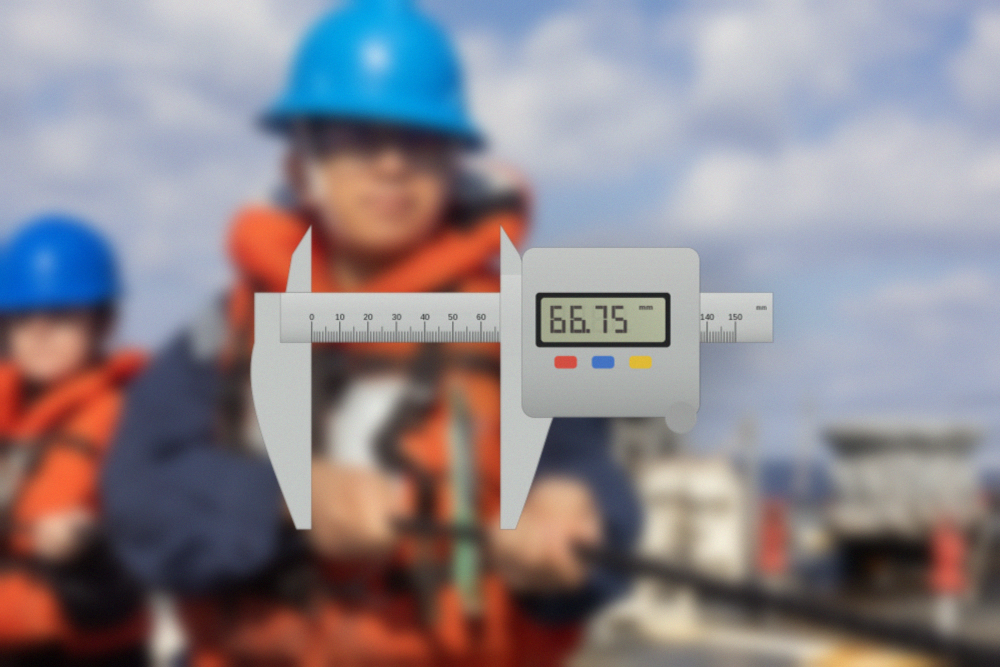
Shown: value=66.75 unit=mm
